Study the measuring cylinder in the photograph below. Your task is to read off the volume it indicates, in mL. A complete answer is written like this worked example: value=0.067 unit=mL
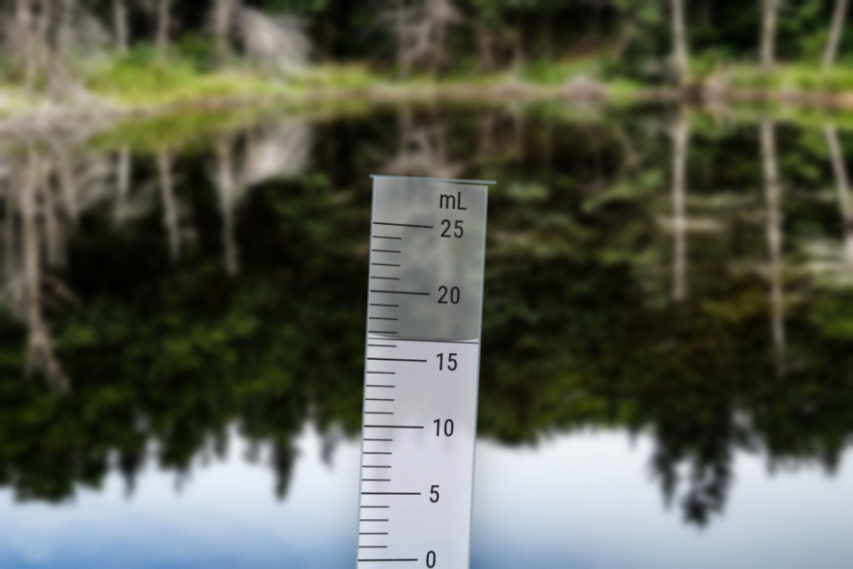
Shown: value=16.5 unit=mL
